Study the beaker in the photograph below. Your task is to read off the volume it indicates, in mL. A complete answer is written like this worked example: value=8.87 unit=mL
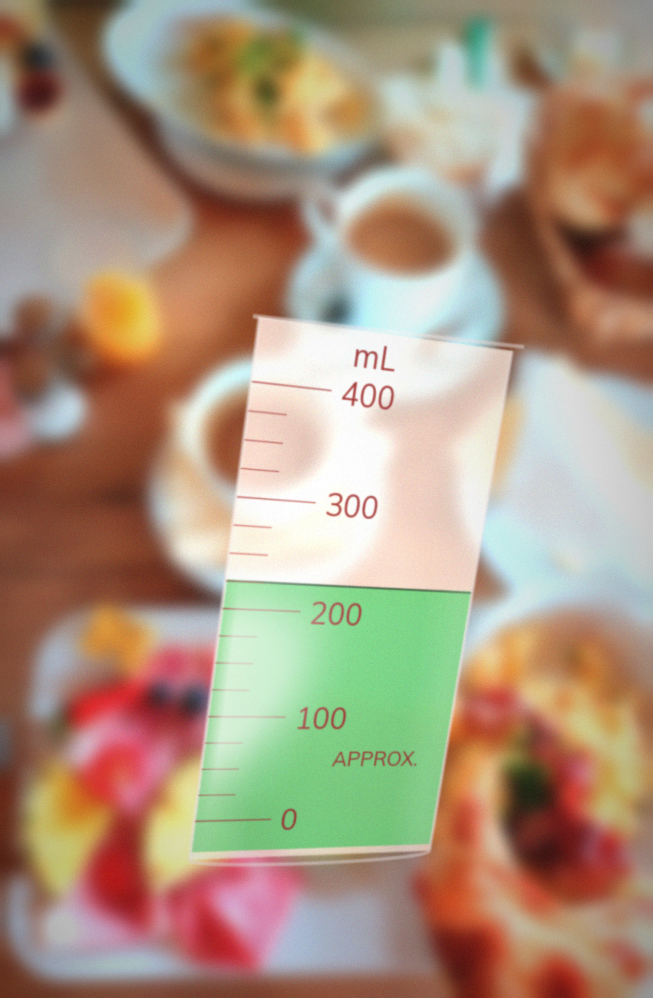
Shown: value=225 unit=mL
